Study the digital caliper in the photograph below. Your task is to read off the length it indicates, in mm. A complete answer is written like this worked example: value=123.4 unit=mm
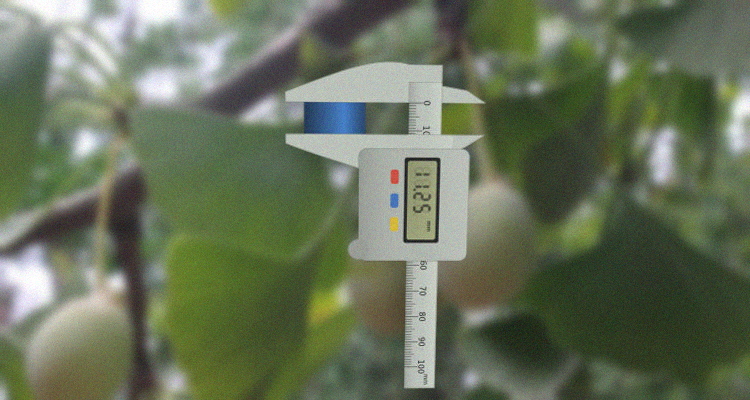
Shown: value=11.25 unit=mm
